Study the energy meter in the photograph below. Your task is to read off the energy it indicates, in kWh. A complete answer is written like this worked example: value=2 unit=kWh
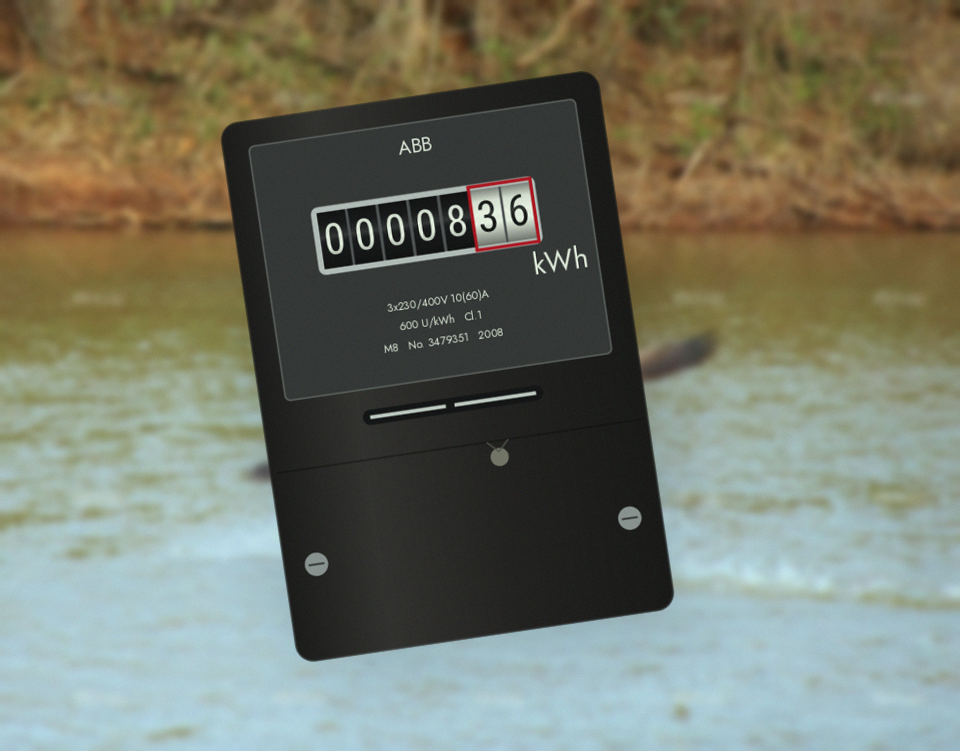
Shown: value=8.36 unit=kWh
